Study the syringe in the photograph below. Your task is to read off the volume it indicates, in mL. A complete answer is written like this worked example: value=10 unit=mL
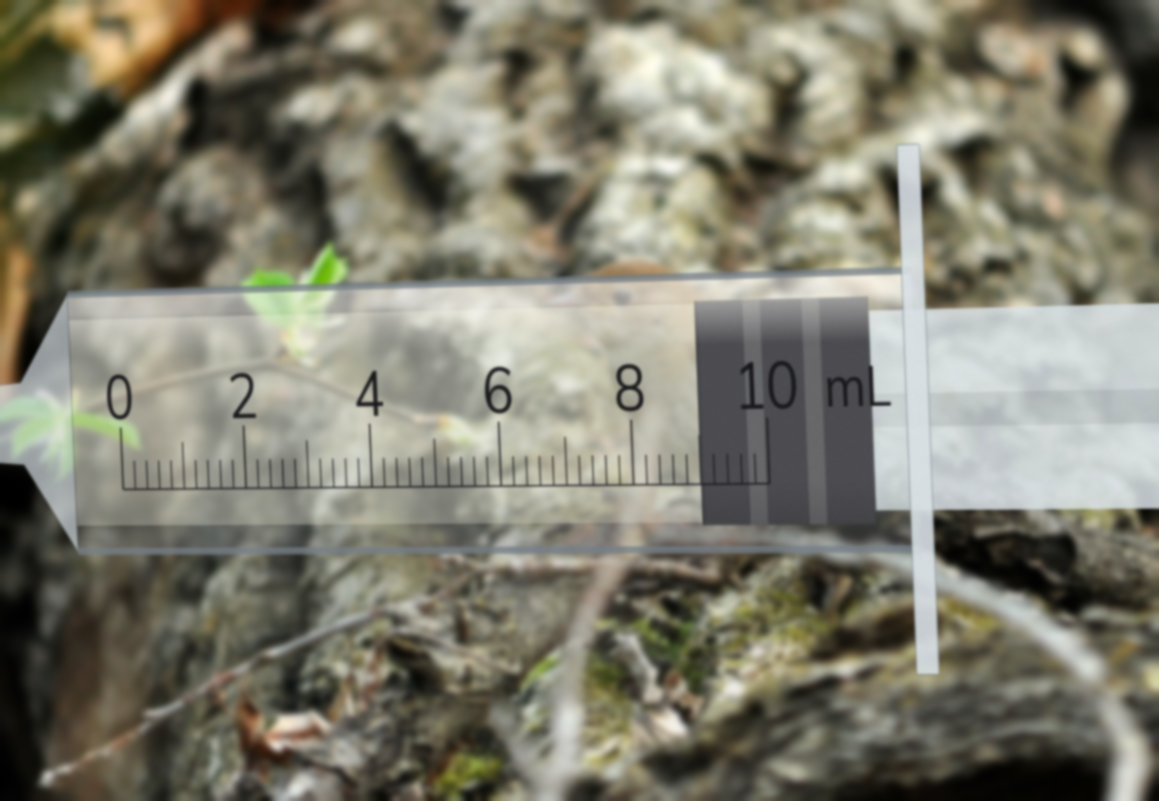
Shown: value=9 unit=mL
